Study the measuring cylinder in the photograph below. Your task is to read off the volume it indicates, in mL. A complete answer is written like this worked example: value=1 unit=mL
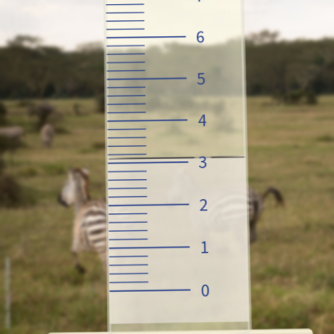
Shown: value=3.1 unit=mL
